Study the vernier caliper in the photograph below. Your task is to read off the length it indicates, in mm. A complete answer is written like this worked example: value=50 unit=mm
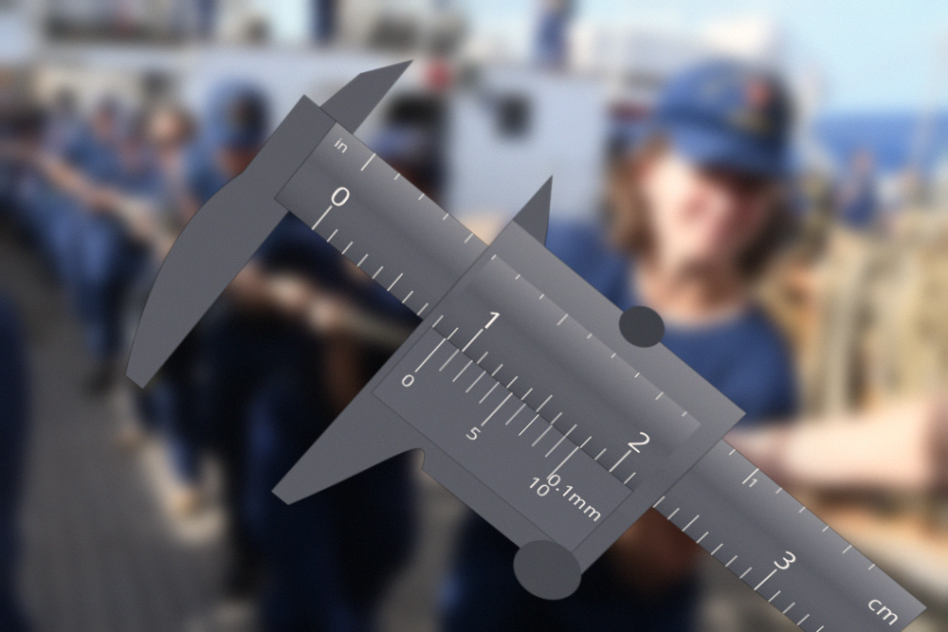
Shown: value=8.9 unit=mm
